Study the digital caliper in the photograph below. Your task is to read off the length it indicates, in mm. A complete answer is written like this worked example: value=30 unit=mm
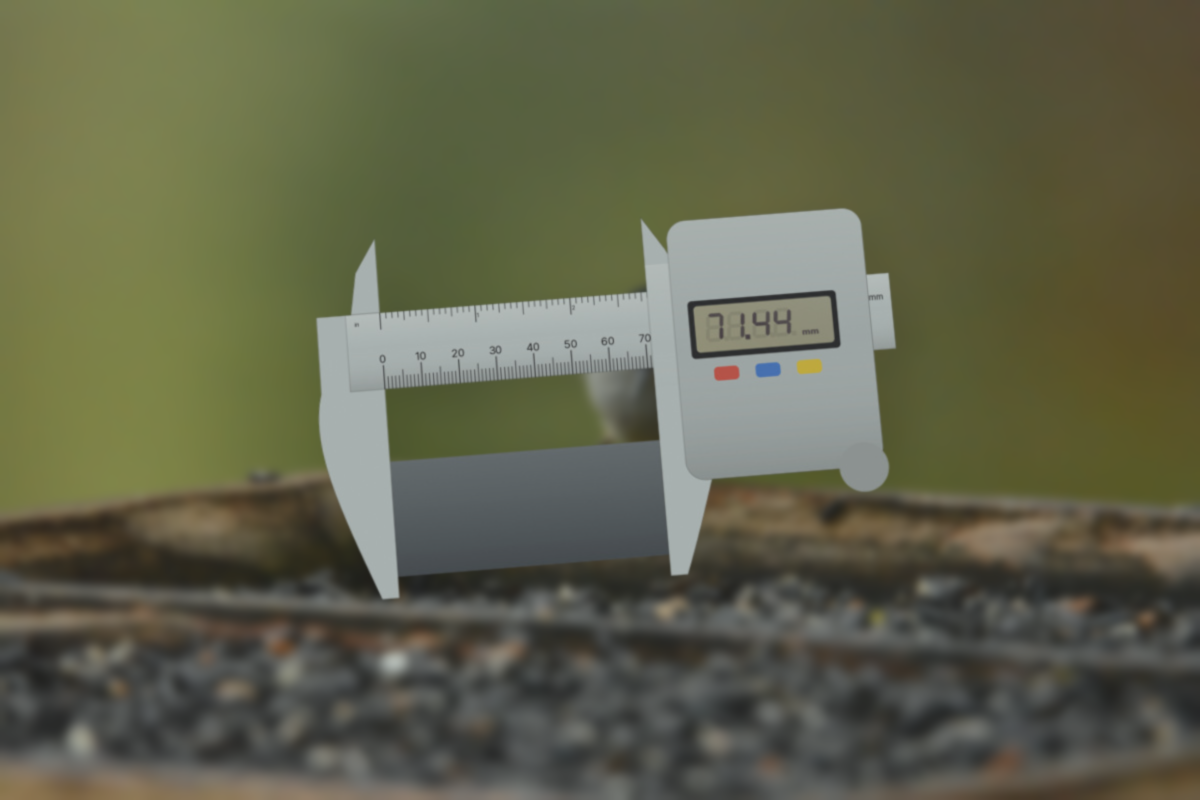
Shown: value=71.44 unit=mm
